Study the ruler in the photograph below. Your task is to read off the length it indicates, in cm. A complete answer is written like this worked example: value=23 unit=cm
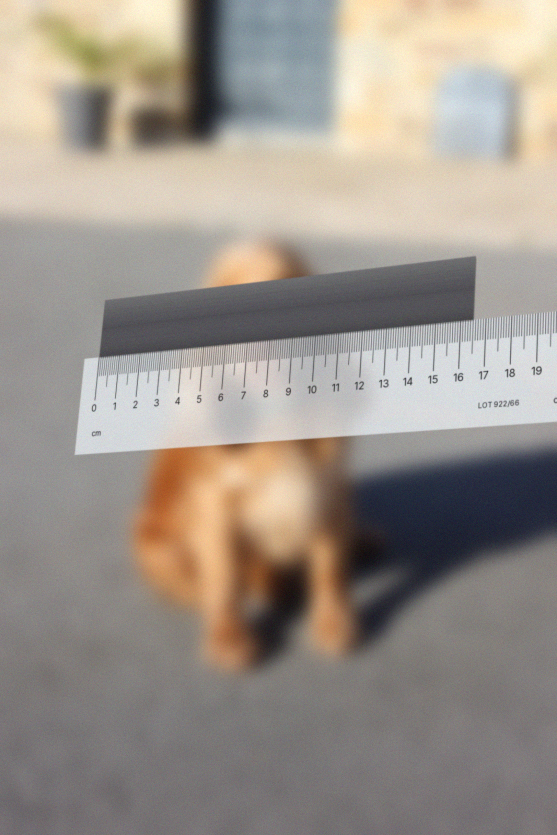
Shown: value=16.5 unit=cm
